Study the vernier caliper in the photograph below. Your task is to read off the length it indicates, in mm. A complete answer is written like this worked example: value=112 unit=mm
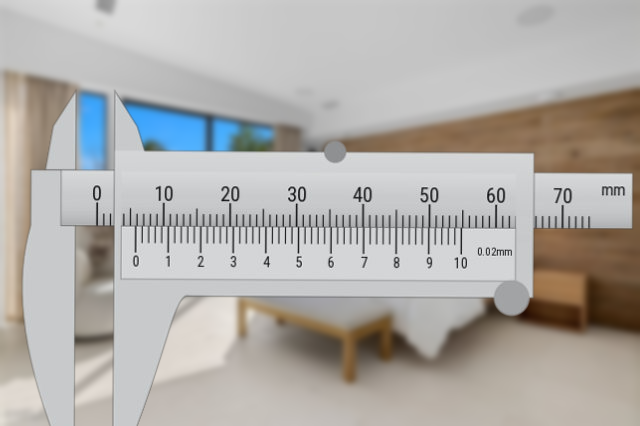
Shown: value=5.8 unit=mm
